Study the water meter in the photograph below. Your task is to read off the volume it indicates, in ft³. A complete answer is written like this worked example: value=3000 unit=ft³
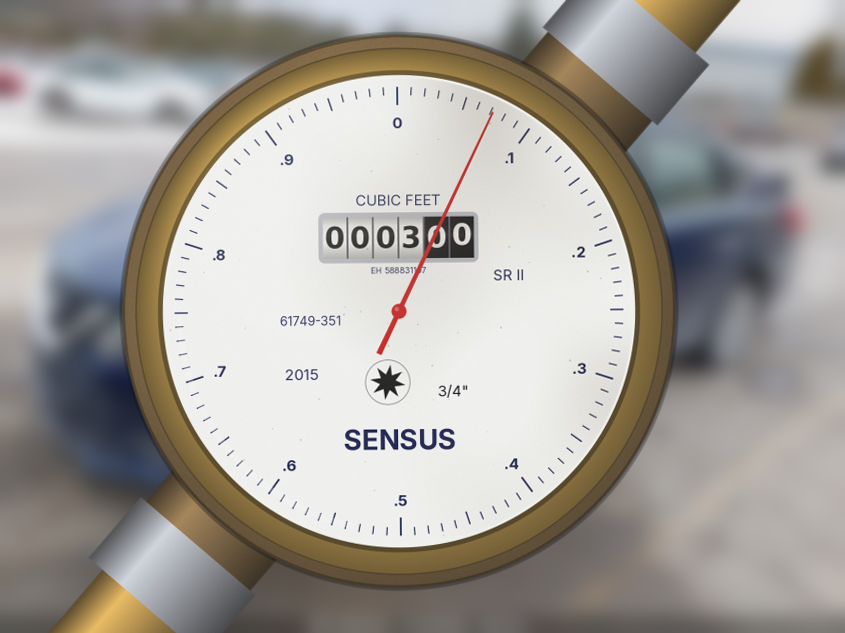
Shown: value=300.07 unit=ft³
